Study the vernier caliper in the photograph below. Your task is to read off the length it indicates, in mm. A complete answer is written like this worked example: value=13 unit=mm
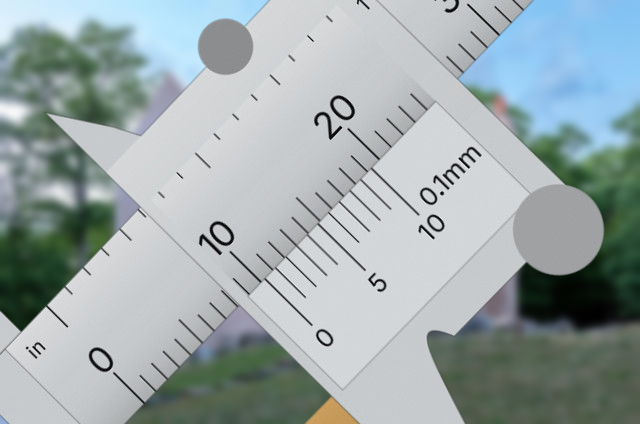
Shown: value=10.3 unit=mm
